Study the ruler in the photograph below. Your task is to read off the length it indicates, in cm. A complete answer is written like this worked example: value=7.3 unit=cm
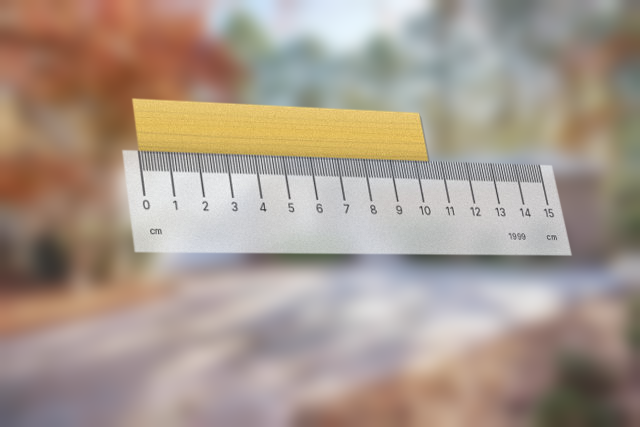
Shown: value=10.5 unit=cm
